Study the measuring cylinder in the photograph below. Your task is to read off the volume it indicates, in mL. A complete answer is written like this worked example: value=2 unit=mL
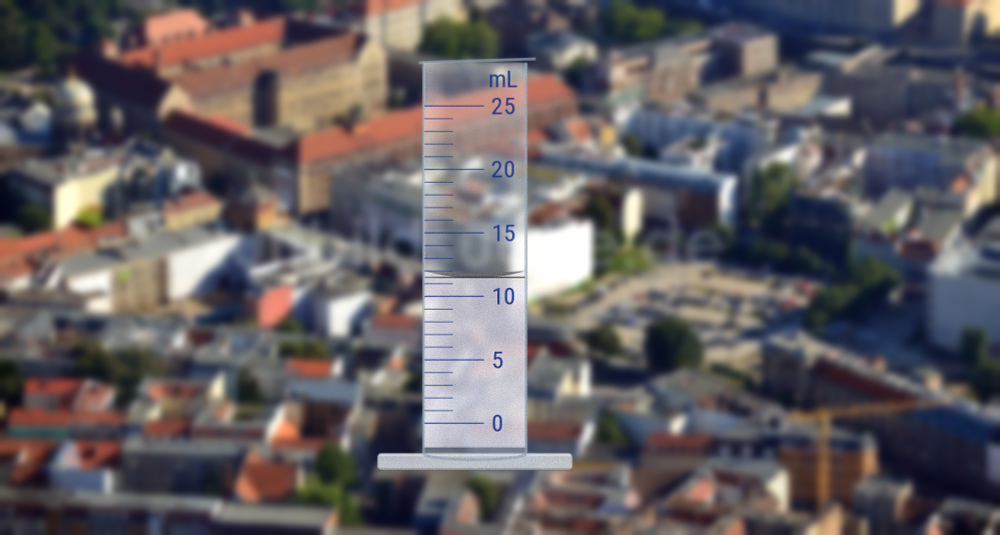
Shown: value=11.5 unit=mL
